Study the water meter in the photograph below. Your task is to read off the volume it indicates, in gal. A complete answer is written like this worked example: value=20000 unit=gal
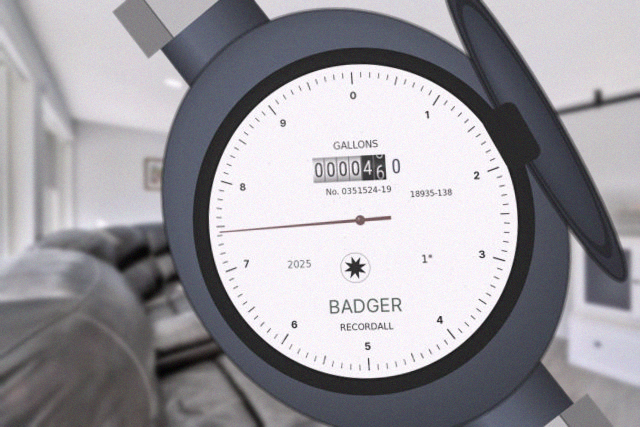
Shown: value=457.4 unit=gal
